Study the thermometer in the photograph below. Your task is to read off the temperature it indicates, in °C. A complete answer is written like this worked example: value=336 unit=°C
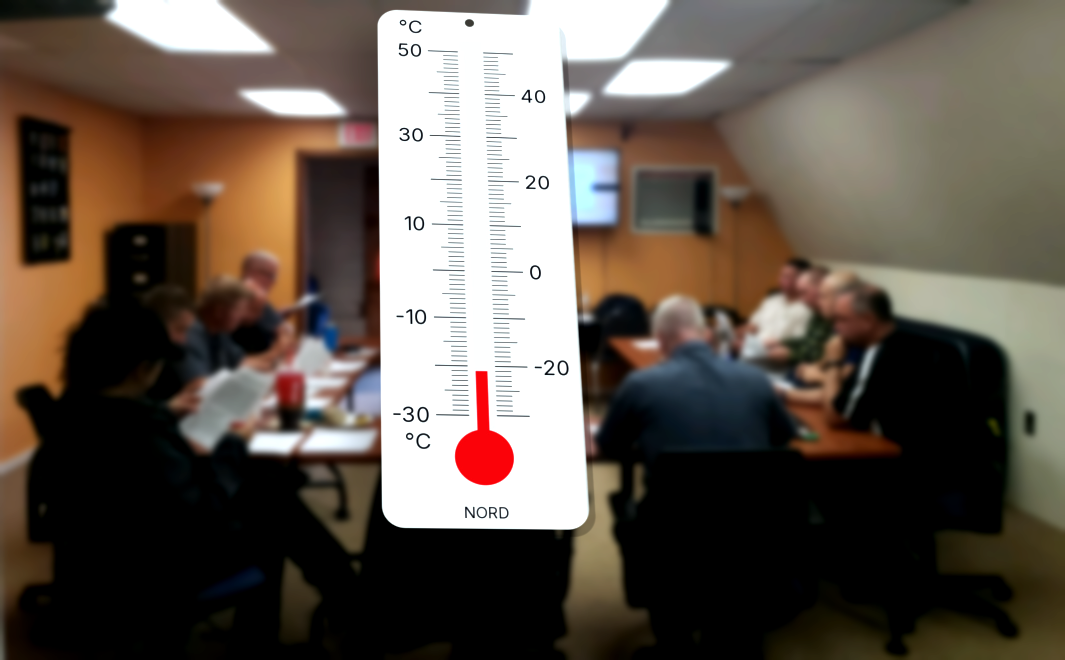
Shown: value=-21 unit=°C
